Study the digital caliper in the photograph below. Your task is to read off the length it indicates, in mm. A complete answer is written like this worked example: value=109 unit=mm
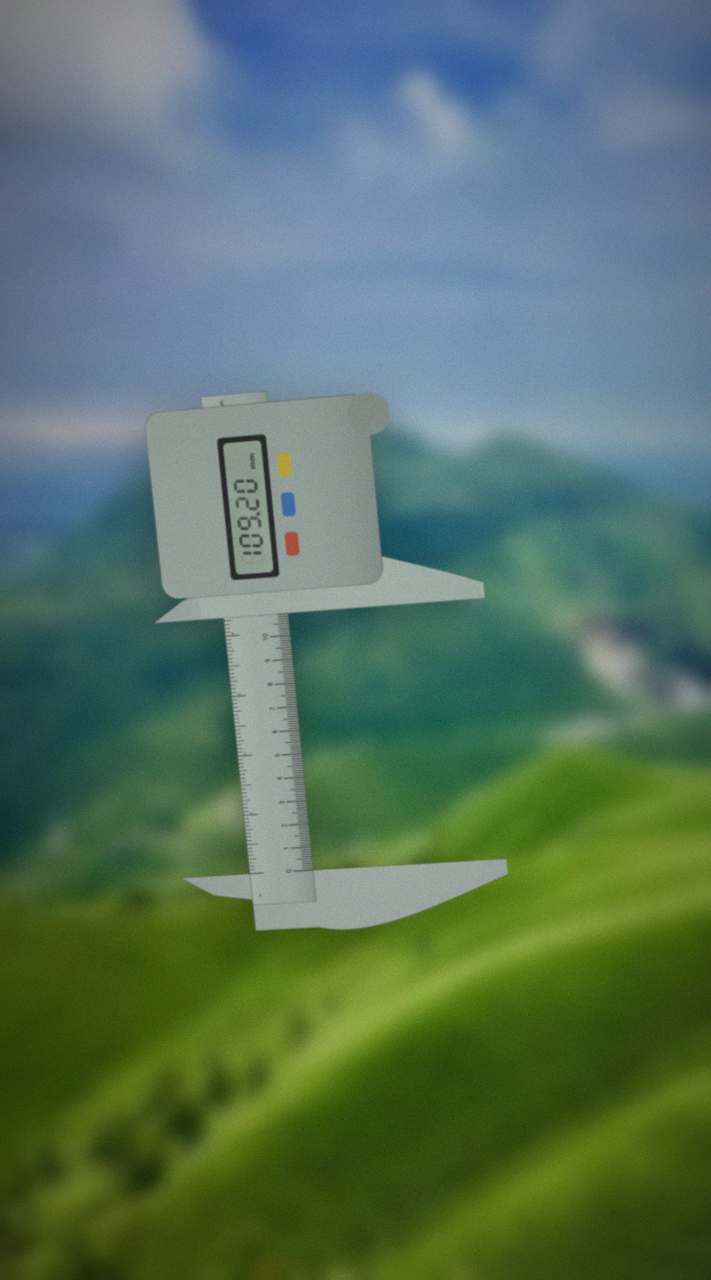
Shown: value=109.20 unit=mm
